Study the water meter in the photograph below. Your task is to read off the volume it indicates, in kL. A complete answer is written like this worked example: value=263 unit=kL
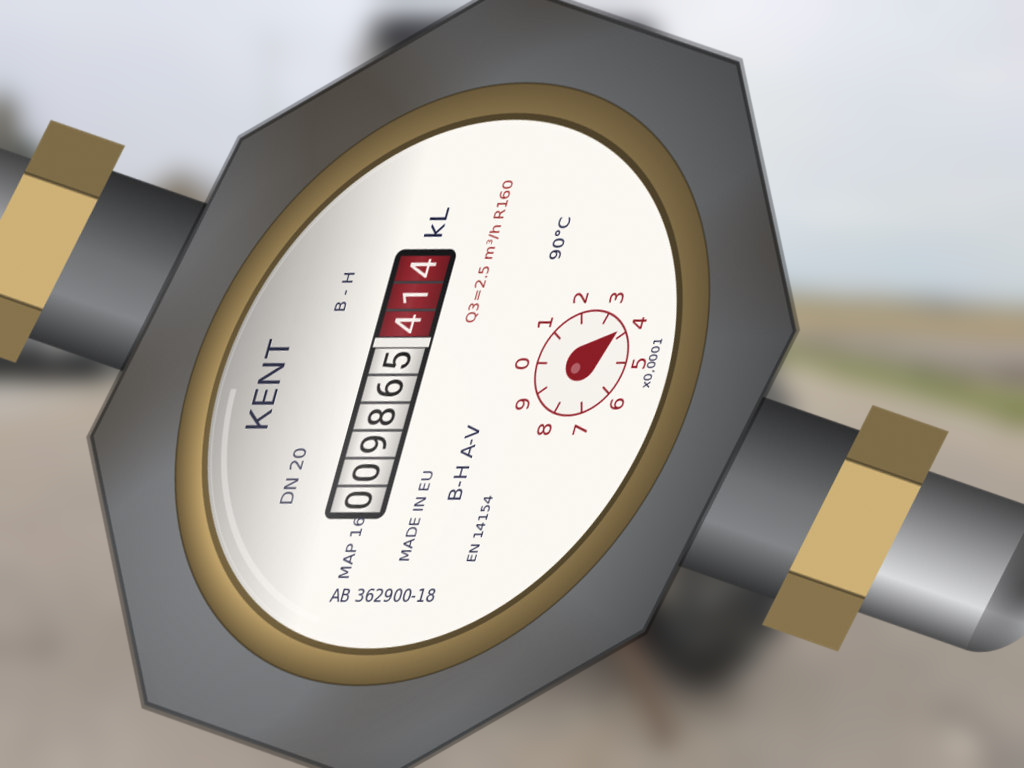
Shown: value=9865.4143 unit=kL
